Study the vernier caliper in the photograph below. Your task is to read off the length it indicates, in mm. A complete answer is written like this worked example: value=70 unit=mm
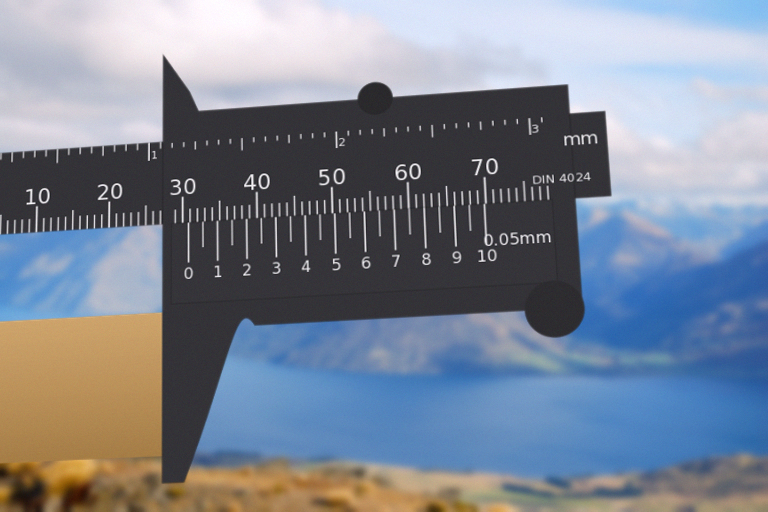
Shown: value=30.8 unit=mm
